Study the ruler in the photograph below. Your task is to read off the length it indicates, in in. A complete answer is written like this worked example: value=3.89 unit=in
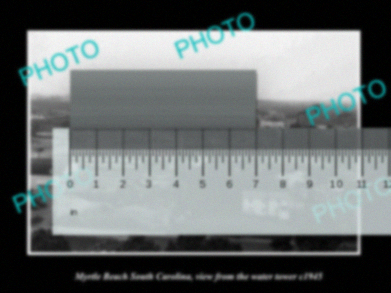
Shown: value=7 unit=in
